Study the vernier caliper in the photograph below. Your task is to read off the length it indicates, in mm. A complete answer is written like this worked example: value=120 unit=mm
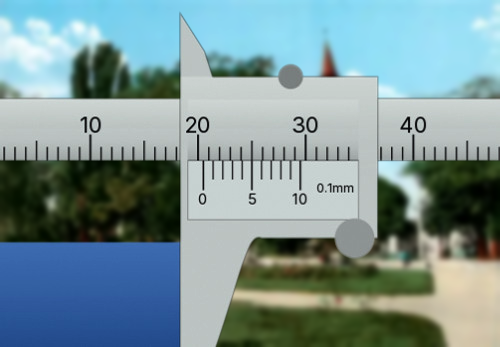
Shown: value=20.5 unit=mm
